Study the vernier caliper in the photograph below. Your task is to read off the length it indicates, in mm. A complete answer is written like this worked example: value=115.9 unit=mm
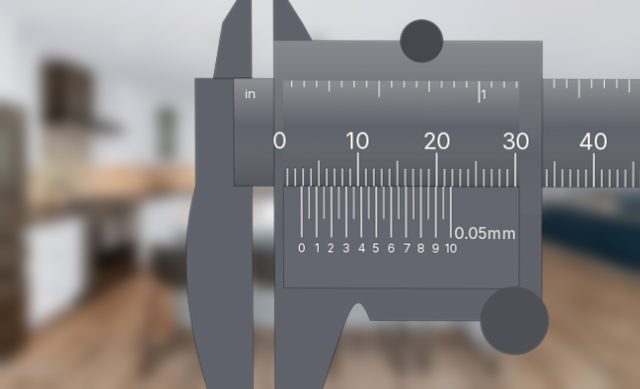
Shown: value=2.8 unit=mm
